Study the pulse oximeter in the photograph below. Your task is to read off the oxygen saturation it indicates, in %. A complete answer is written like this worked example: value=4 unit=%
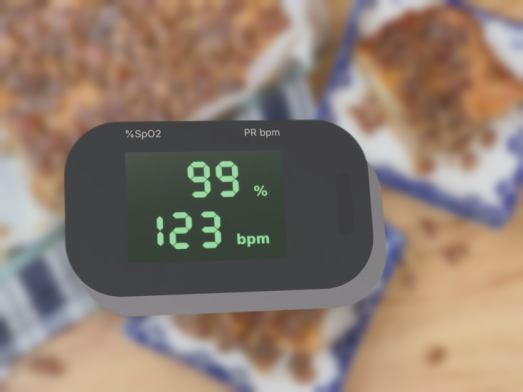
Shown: value=99 unit=%
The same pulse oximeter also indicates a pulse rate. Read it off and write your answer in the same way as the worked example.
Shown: value=123 unit=bpm
